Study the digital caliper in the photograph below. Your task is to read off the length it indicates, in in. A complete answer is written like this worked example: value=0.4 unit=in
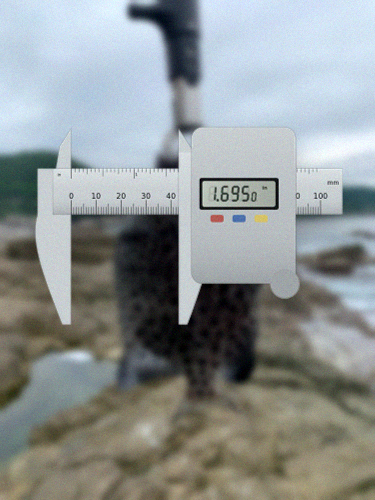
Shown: value=1.6950 unit=in
